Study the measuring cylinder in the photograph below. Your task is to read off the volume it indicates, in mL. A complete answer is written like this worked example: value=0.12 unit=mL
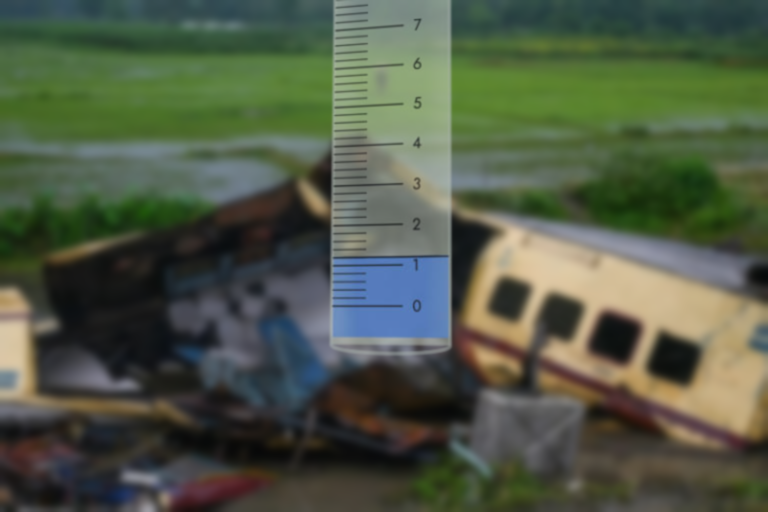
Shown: value=1.2 unit=mL
